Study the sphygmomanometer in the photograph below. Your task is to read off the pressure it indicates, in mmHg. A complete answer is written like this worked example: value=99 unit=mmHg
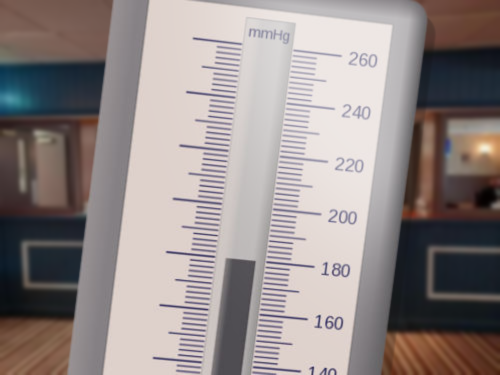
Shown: value=180 unit=mmHg
